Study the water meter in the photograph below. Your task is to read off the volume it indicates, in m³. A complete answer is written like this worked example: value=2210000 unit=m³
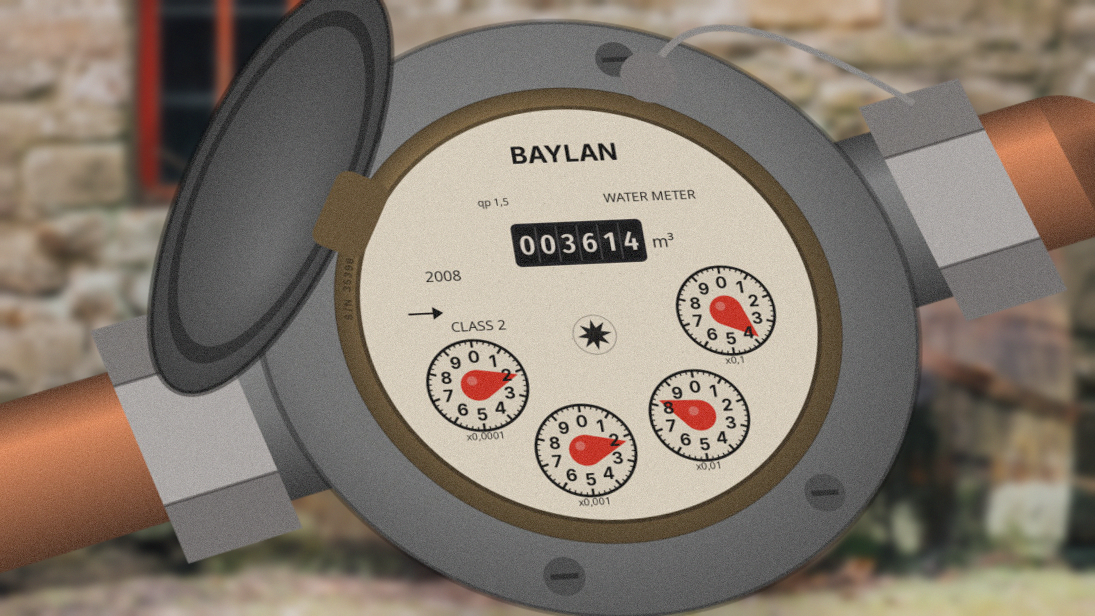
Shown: value=3614.3822 unit=m³
